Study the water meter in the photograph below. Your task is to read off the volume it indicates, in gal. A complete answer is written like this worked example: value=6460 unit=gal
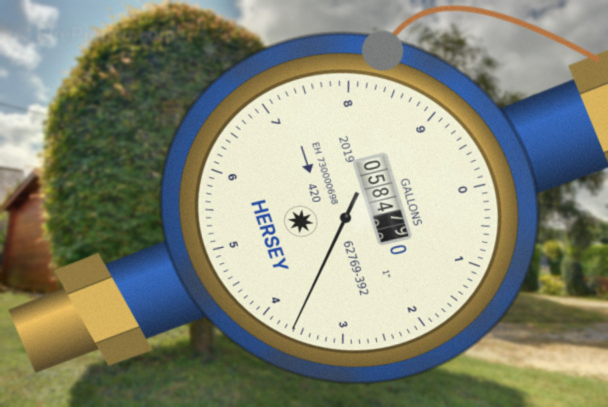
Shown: value=584793.6 unit=gal
